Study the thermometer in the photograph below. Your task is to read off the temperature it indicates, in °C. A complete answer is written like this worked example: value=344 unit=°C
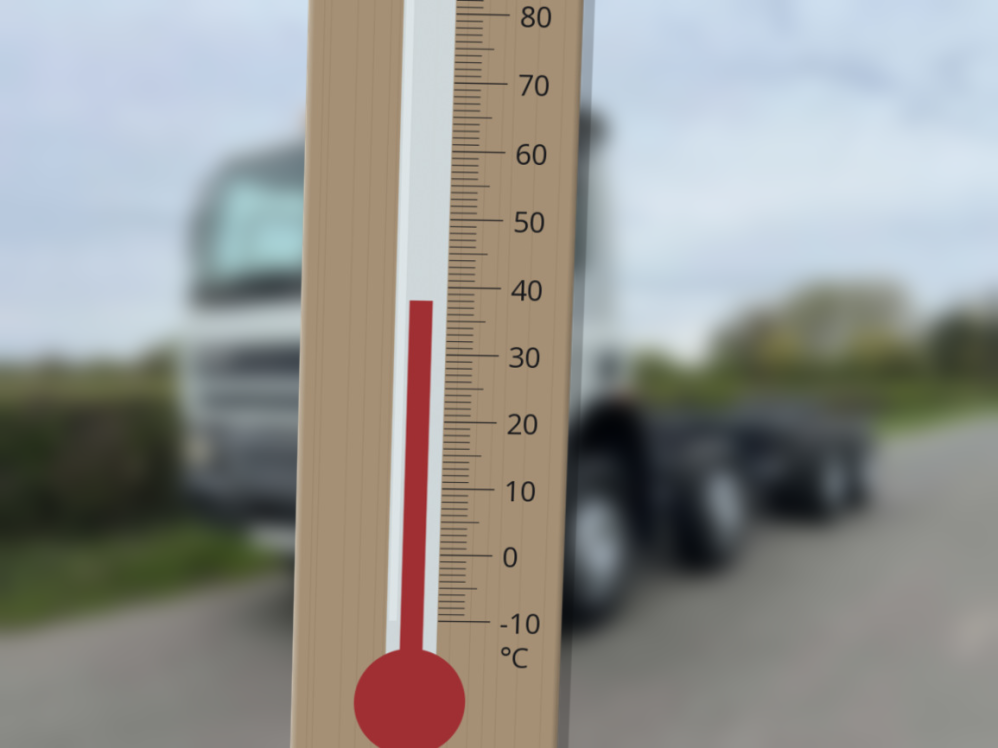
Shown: value=38 unit=°C
